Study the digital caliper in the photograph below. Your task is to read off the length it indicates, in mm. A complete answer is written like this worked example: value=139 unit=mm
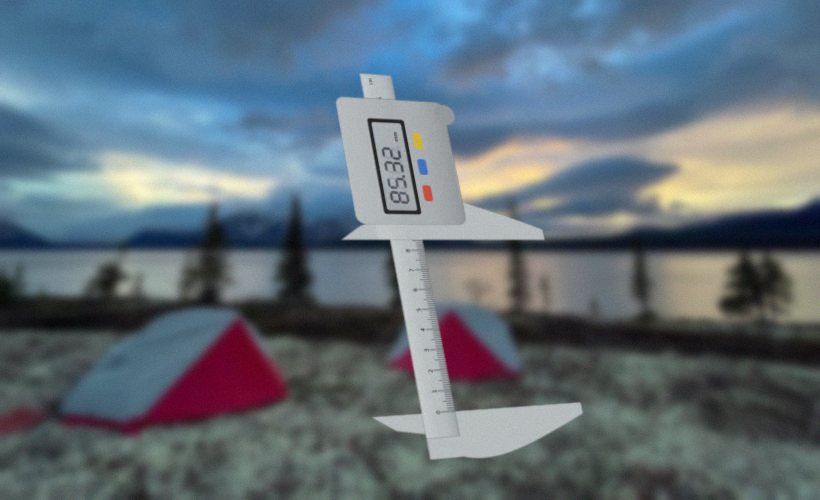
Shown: value=85.32 unit=mm
